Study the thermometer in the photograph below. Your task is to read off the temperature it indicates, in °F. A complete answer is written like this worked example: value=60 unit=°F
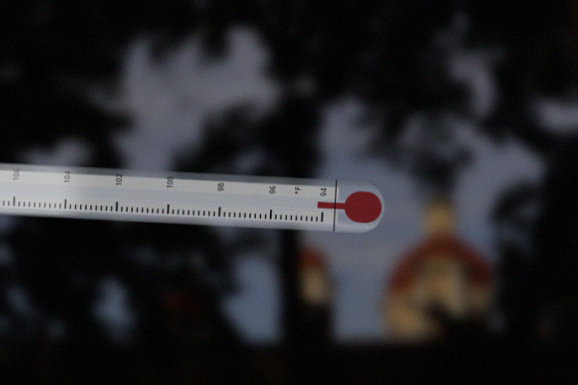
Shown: value=94.2 unit=°F
